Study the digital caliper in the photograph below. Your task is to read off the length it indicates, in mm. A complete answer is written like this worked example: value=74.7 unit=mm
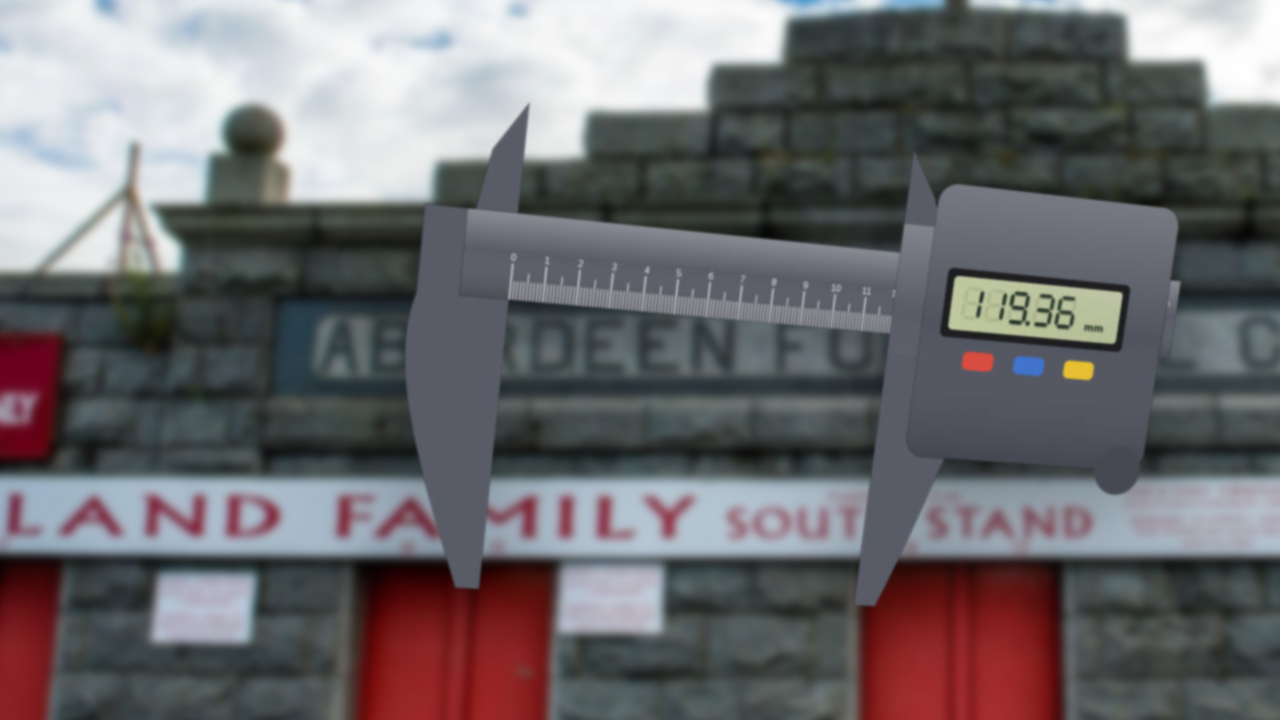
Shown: value=119.36 unit=mm
